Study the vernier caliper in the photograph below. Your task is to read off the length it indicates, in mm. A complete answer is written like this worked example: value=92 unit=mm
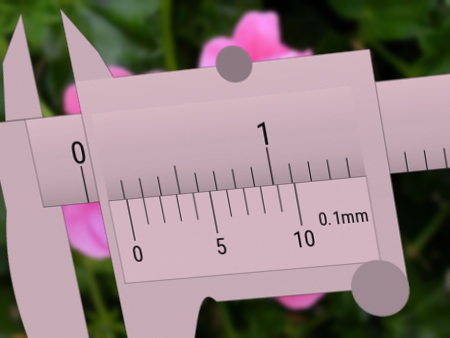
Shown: value=2.1 unit=mm
